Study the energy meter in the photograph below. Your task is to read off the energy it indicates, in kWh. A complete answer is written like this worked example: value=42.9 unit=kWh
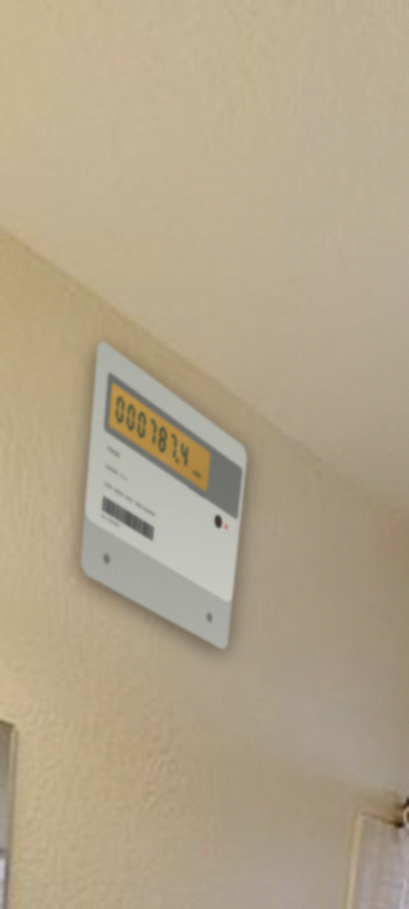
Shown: value=787.4 unit=kWh
